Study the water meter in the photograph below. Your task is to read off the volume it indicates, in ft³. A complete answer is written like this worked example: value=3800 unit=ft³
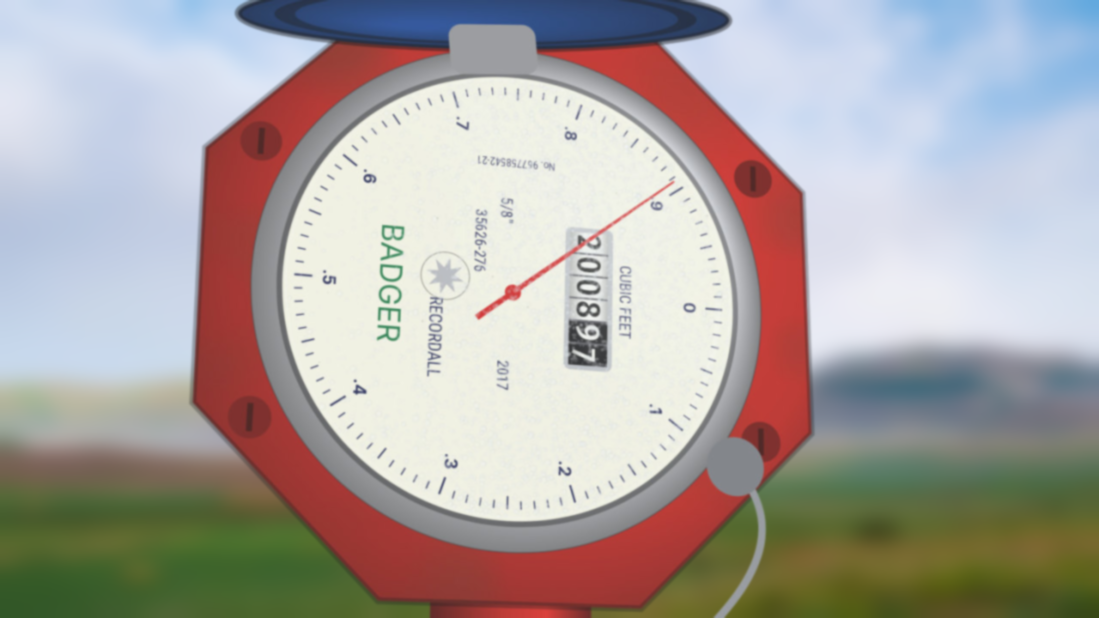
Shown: value=200896.89 unit=ft³
